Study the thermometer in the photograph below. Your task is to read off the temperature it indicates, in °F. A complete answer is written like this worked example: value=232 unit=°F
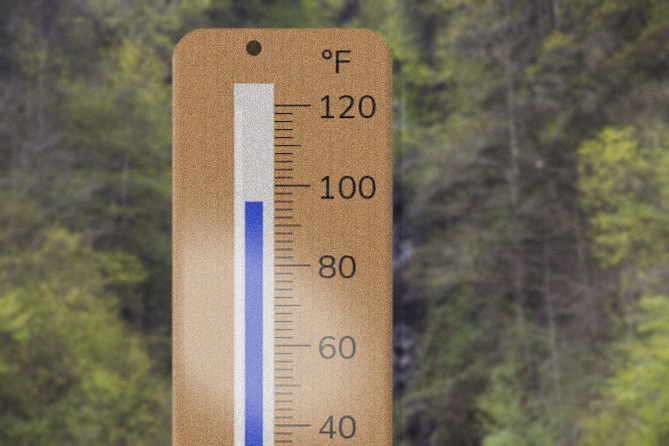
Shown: value=96 unit=°F
